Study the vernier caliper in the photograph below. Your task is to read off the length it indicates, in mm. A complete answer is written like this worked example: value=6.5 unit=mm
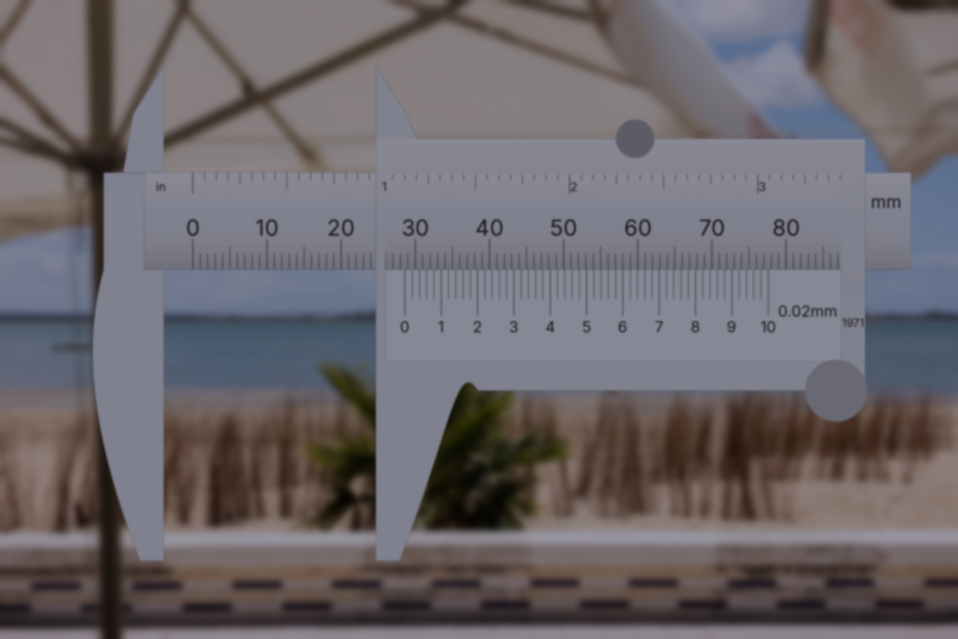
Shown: value=28.6 unit=mm
